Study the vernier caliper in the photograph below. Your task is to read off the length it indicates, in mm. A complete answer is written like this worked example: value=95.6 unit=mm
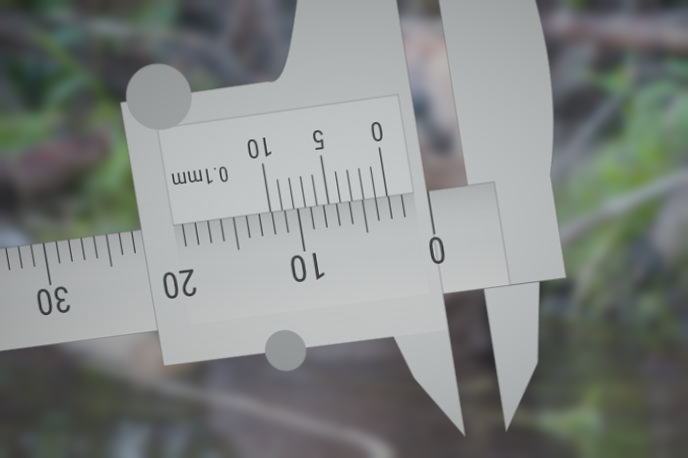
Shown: value=3.1 unit=mm
